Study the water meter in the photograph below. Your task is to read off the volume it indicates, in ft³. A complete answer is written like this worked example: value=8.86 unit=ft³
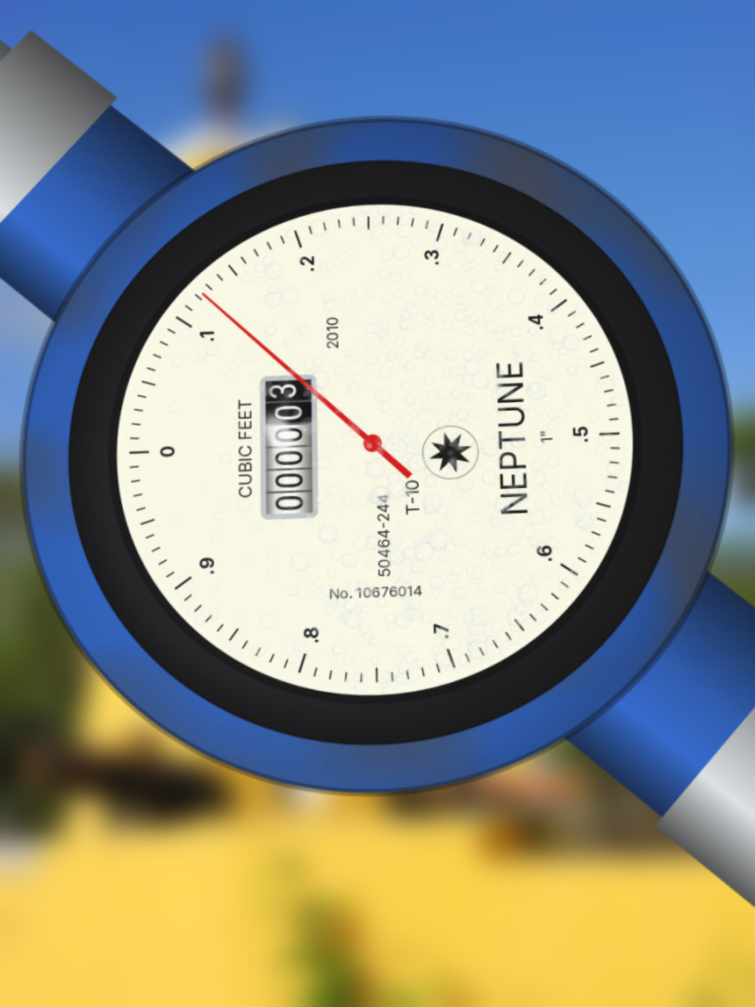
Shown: value=3.12 unit=ft³
